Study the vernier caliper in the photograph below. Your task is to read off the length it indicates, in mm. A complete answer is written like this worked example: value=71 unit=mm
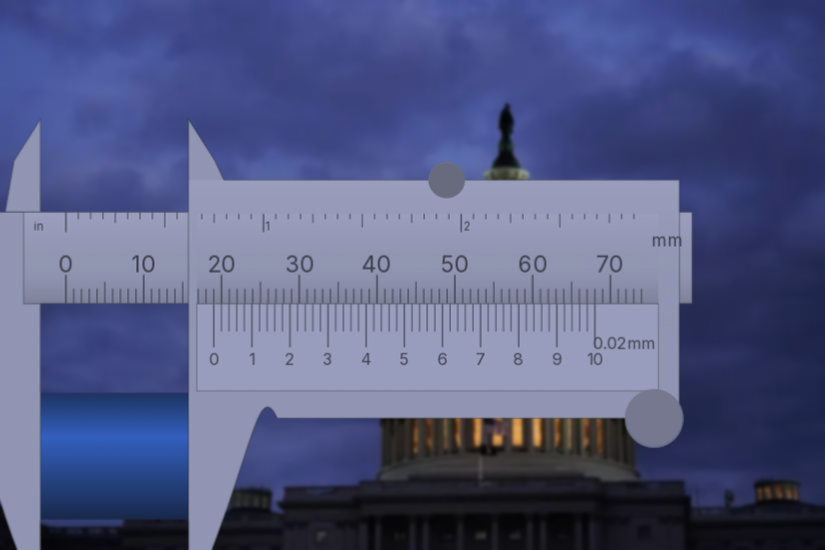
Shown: value=19.0 unit=mm
